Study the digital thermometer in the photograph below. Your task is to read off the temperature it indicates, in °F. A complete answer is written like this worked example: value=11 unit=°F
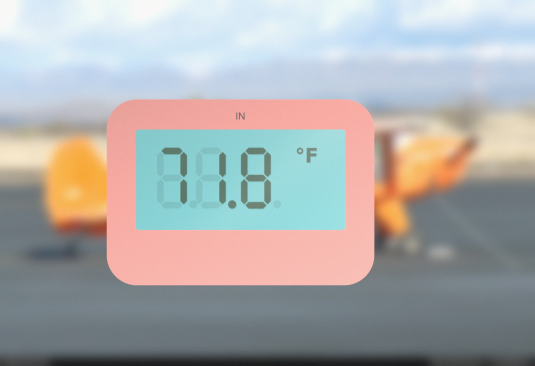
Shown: value=71.8 unit=°F
